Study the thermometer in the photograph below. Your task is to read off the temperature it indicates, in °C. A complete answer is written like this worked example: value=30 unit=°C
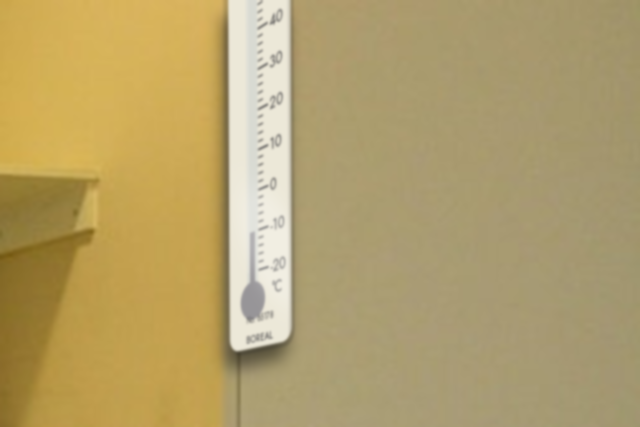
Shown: value=-10 unit=°C
